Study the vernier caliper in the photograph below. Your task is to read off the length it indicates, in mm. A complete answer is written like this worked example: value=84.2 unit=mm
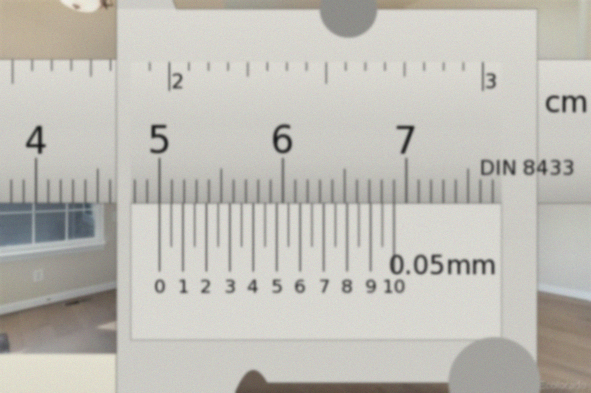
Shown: value=50.0 unit=mm
